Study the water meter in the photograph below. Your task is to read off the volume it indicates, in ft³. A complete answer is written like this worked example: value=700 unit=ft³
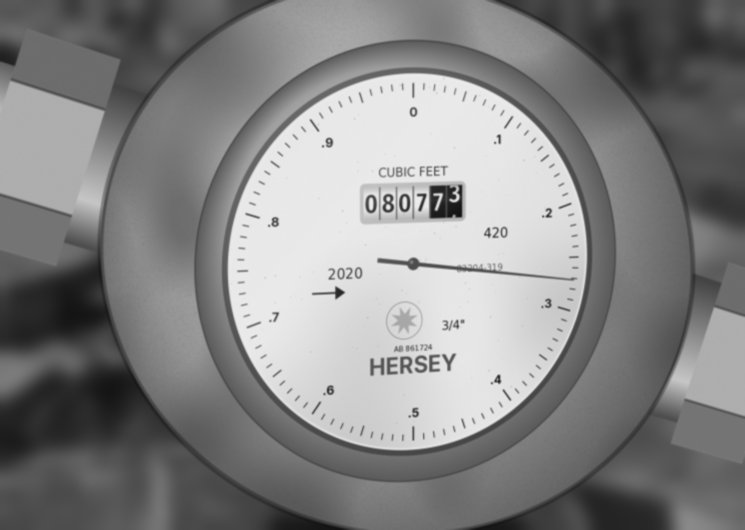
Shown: value=80773.27 unit=ft³
